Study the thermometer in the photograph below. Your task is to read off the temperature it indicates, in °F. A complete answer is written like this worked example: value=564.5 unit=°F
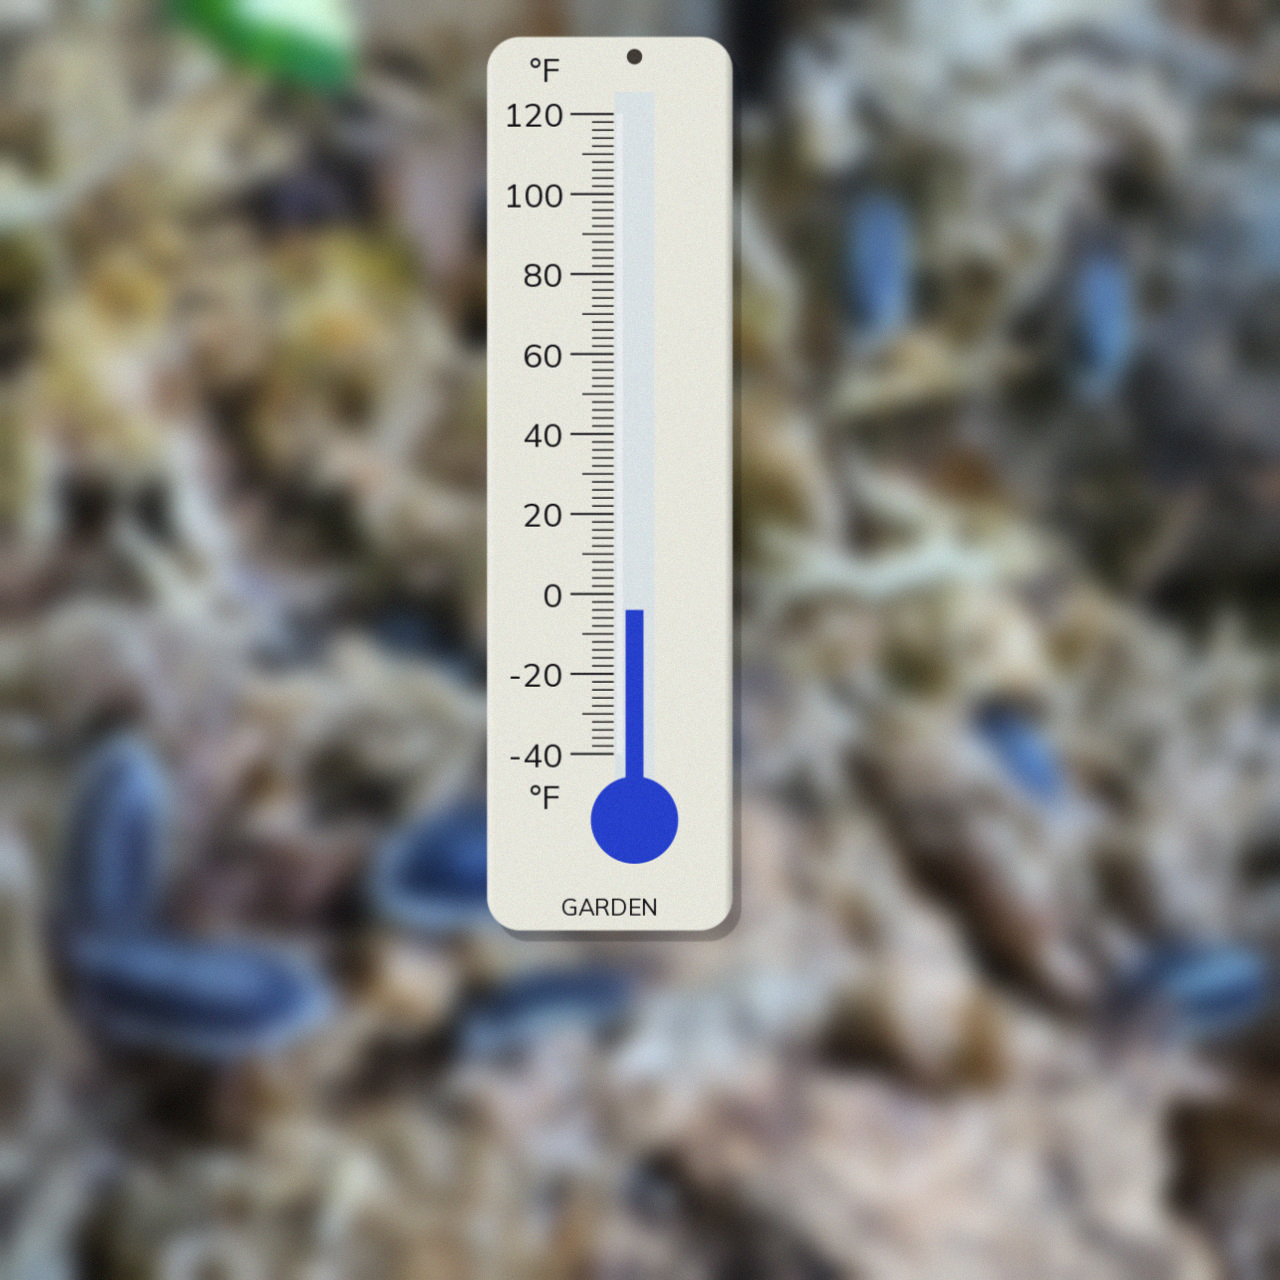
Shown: value=-4 unit=°F
